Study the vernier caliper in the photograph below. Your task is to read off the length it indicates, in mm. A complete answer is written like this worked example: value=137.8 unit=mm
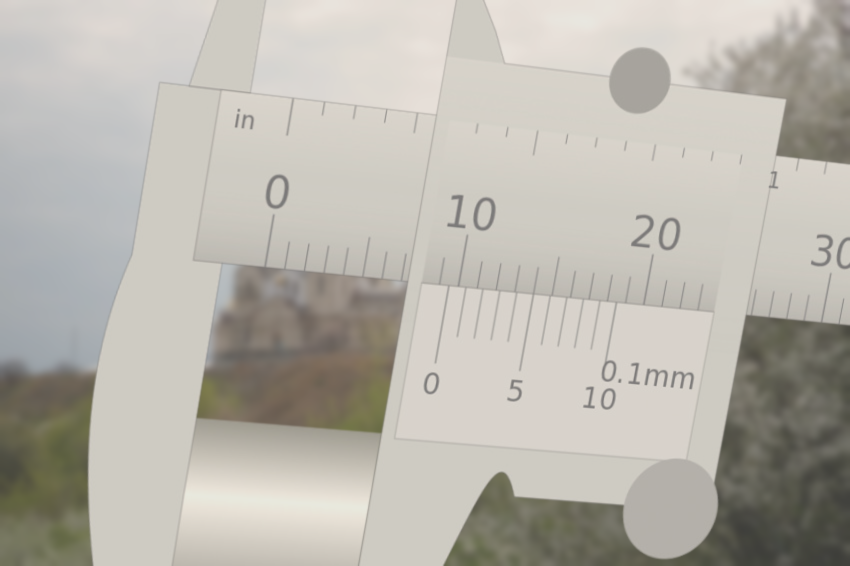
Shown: value=9.5 unit=mm
